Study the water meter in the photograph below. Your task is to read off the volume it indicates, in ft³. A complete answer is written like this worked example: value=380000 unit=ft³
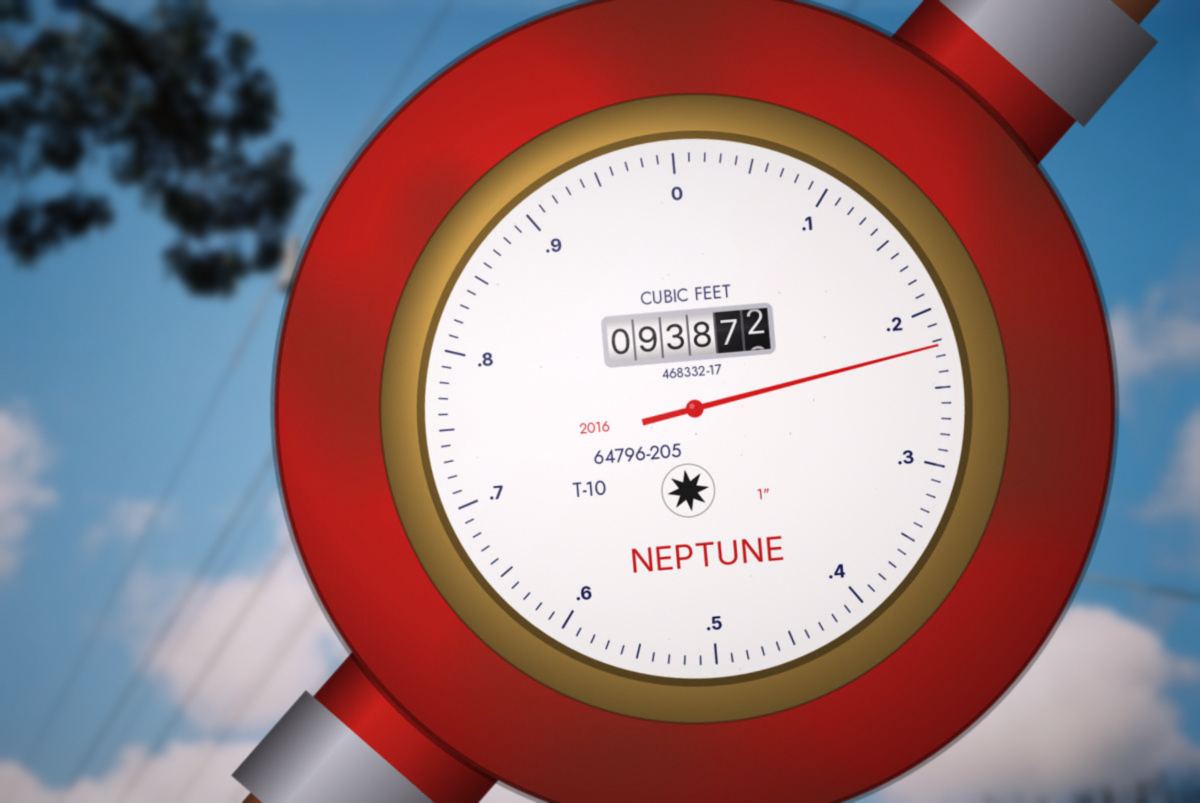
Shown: value=93872.22 unit=ft³
